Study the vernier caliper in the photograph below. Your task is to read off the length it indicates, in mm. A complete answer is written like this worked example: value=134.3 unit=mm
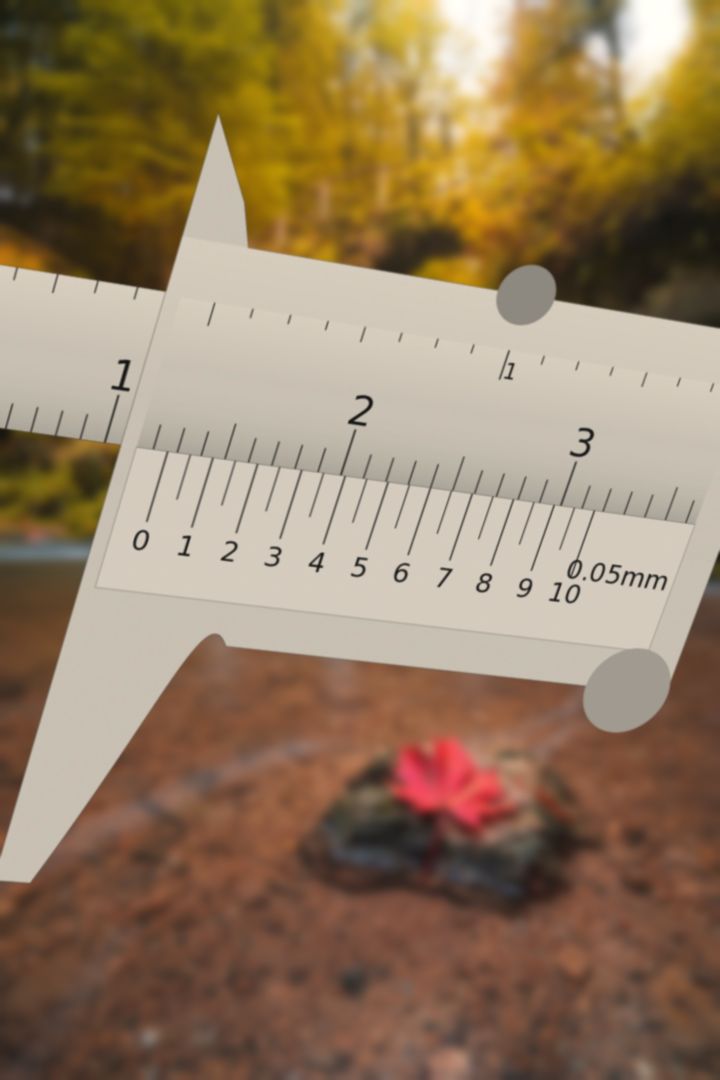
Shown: value=12.6 unit=mm
